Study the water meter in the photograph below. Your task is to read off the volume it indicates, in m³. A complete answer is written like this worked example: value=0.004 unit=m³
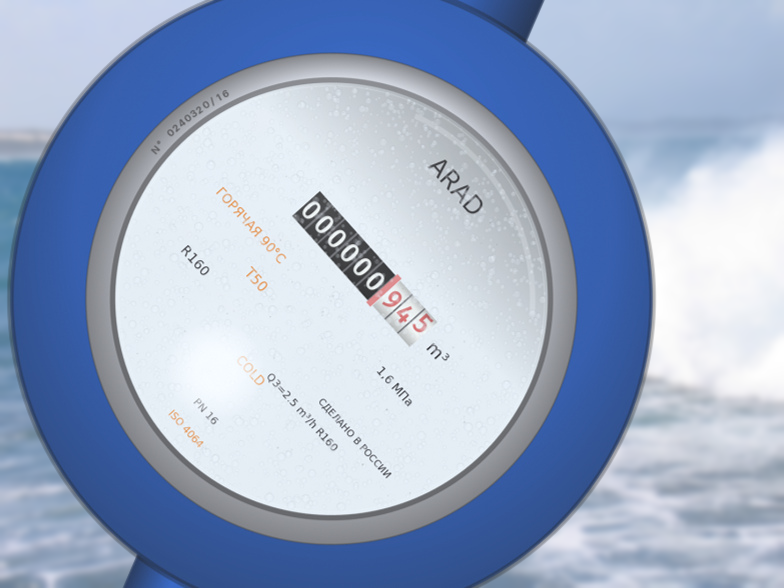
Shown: value=0.945 unit=m³
